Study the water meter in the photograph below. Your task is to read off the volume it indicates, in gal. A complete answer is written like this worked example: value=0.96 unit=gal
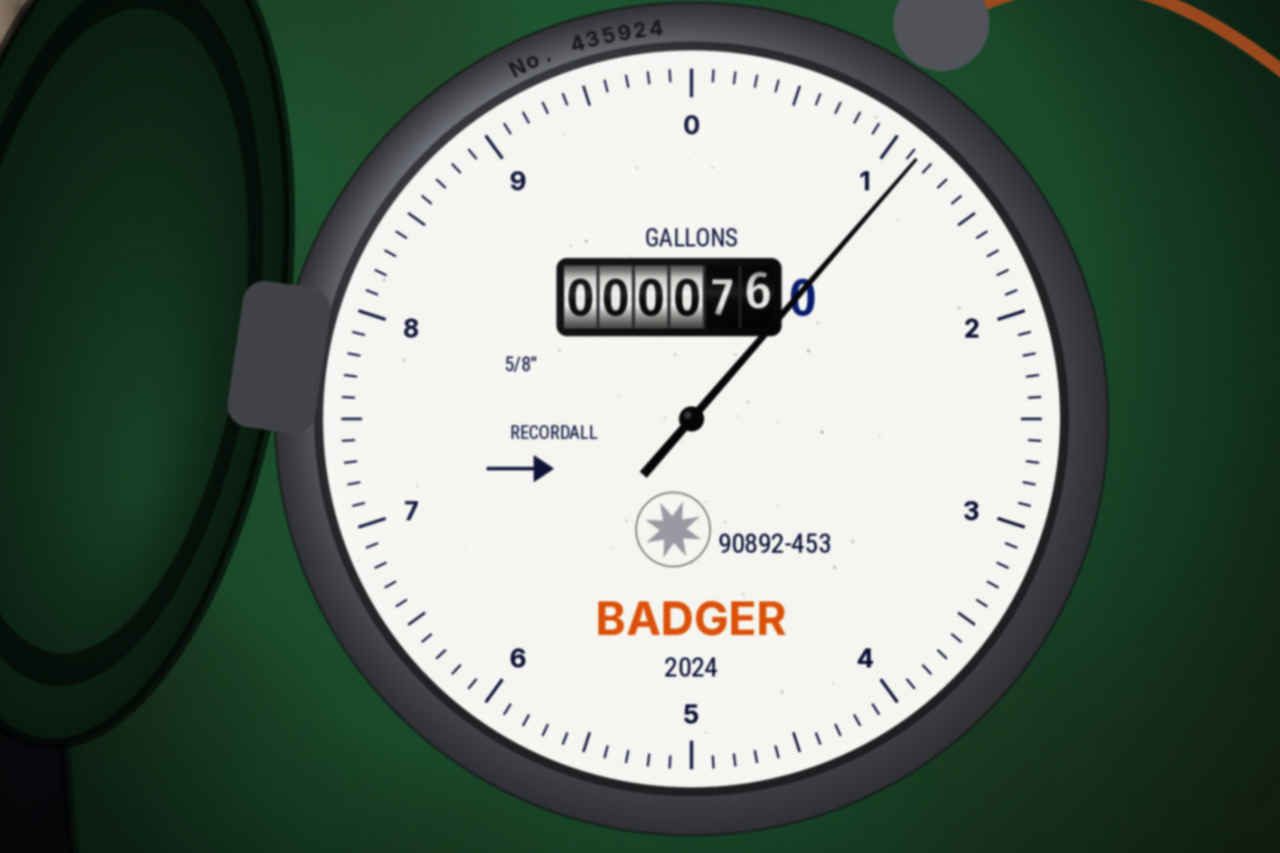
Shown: value=761.1 unit=gal
